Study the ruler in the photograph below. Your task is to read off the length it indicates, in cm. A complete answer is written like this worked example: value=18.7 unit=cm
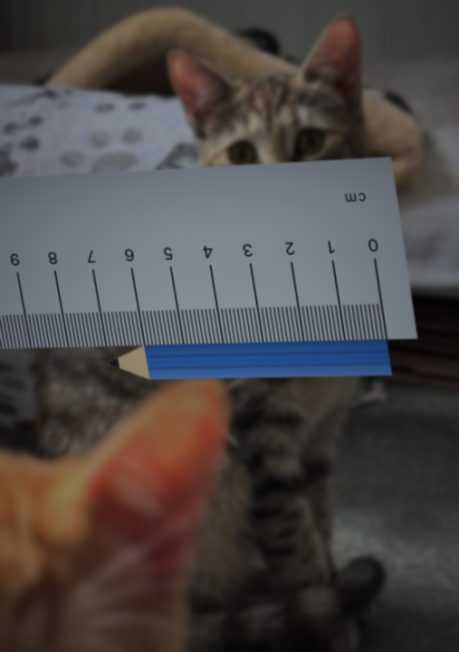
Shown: value=7 unit=cm
